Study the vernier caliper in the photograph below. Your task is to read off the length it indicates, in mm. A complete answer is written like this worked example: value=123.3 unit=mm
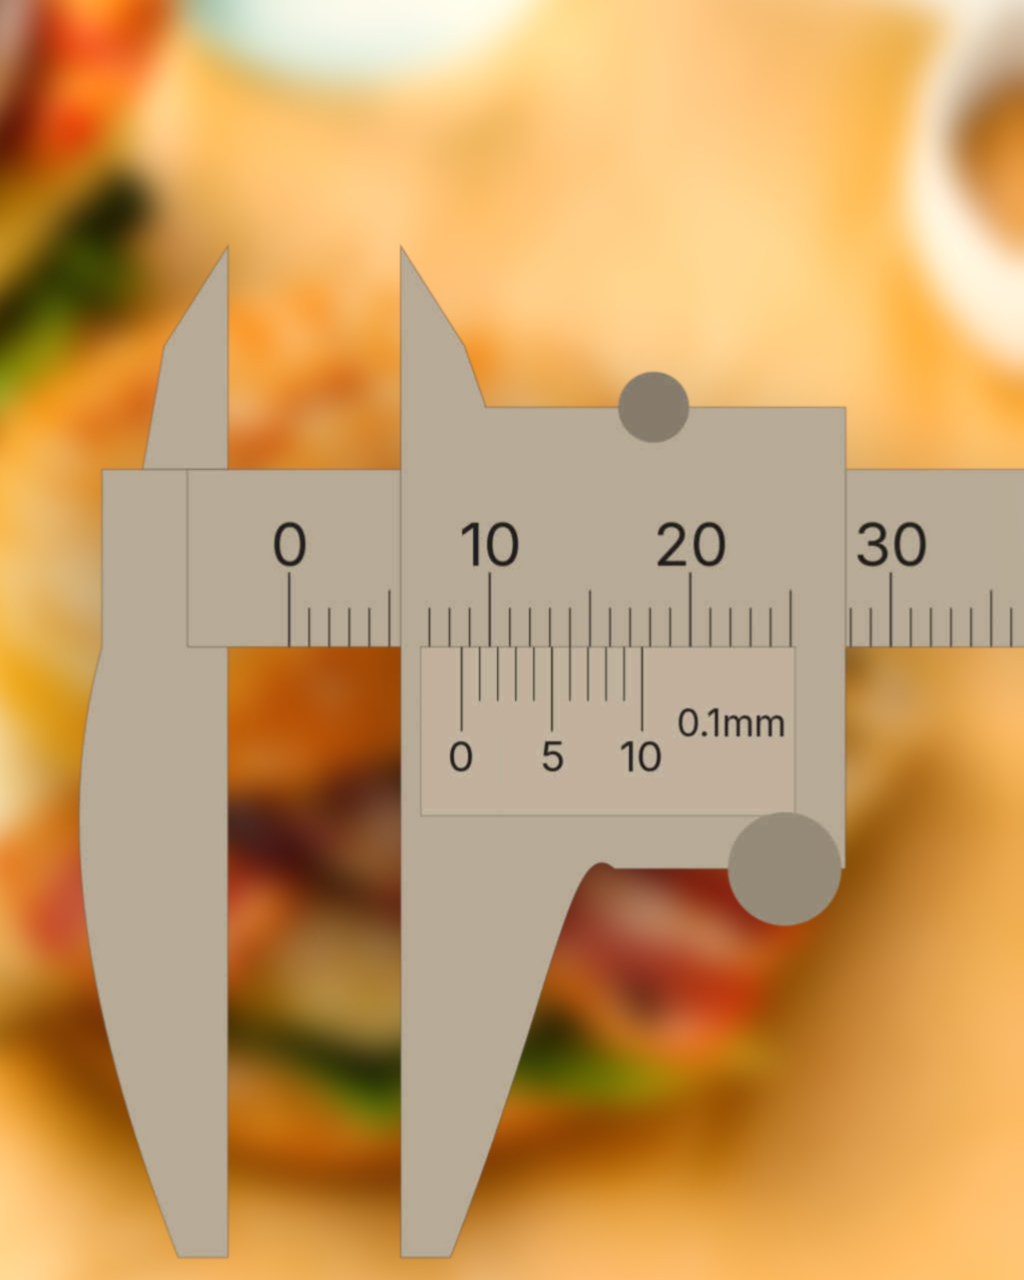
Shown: value=8.6 unit=mm
